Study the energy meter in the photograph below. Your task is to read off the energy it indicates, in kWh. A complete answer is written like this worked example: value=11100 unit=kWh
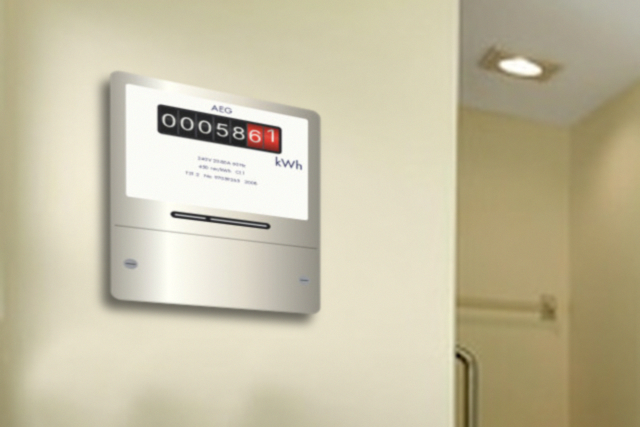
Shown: value=58.61 unit=kWh
